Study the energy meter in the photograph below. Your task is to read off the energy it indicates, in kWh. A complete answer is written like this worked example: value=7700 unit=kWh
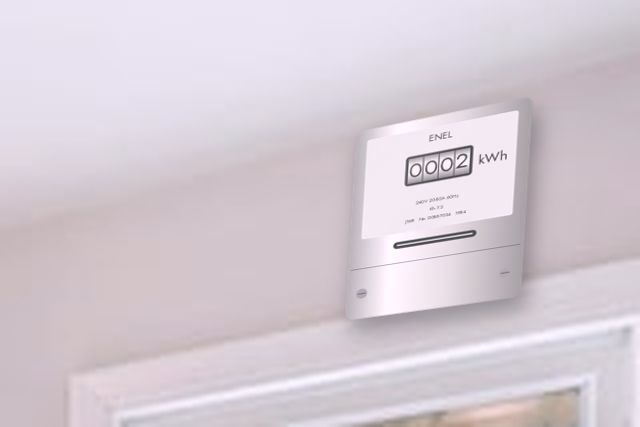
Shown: value=2 unit=kWh
